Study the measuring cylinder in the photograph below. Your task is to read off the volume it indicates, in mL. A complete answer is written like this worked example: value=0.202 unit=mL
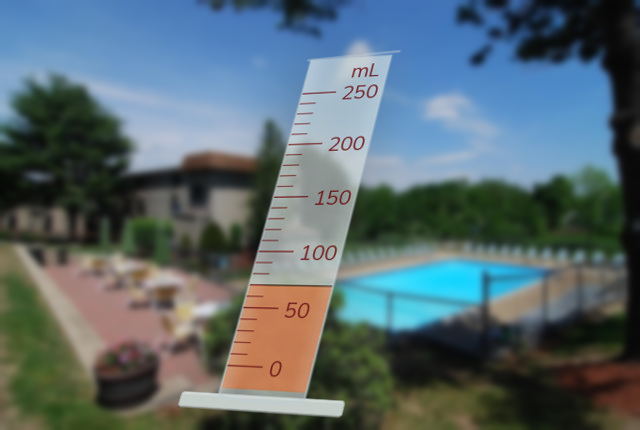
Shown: value=70 unit=mL
